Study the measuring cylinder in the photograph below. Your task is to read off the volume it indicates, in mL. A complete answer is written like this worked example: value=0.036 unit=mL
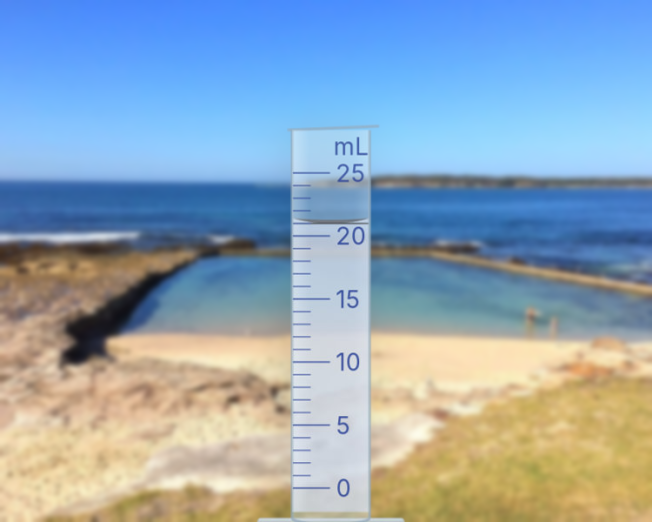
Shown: value=21 unit=mL
